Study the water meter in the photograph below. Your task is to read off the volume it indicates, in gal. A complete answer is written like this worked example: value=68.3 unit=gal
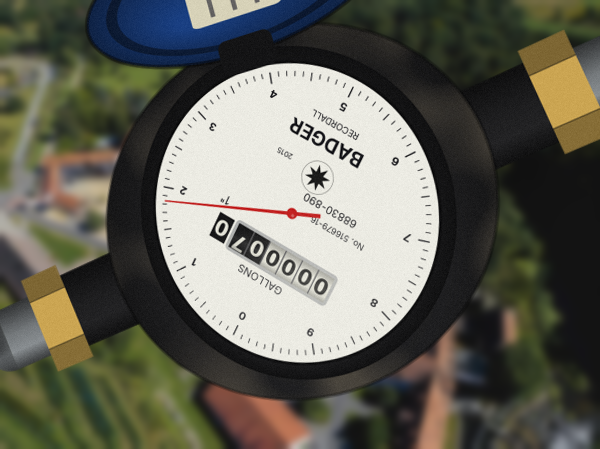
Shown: value=71.8 unit=gal
